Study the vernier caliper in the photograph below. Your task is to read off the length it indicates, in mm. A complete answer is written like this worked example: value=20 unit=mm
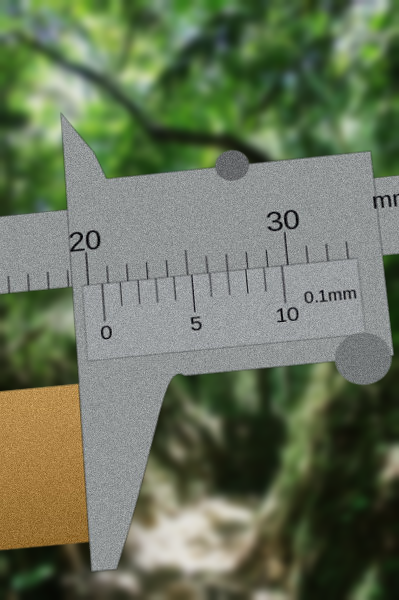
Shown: value=20.7 unit=mm
